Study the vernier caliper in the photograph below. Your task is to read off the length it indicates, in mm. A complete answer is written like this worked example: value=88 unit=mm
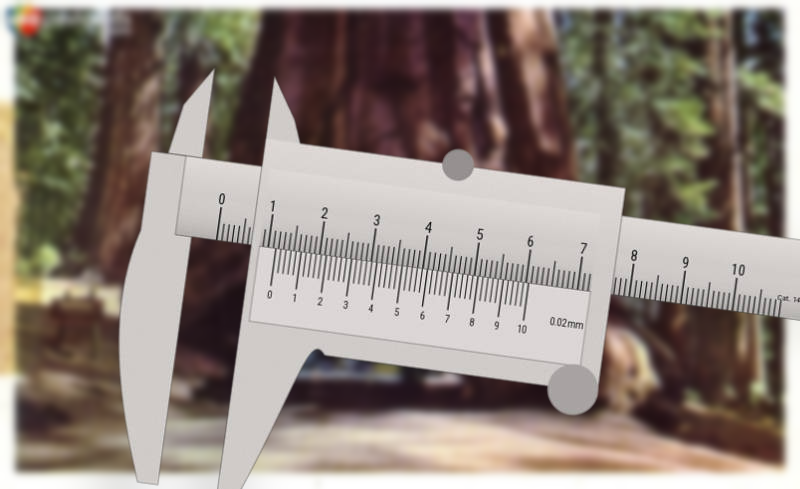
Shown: value=11.5 unit=mm
